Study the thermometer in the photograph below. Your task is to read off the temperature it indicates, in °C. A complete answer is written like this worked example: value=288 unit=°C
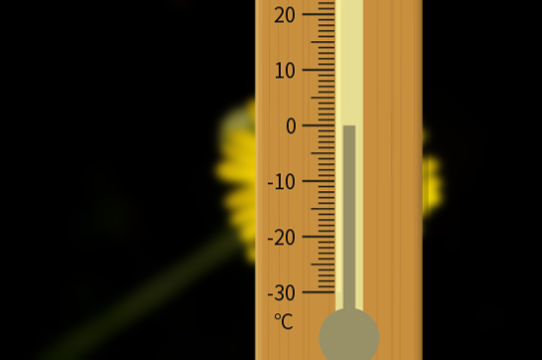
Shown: value=0 unit=°C
